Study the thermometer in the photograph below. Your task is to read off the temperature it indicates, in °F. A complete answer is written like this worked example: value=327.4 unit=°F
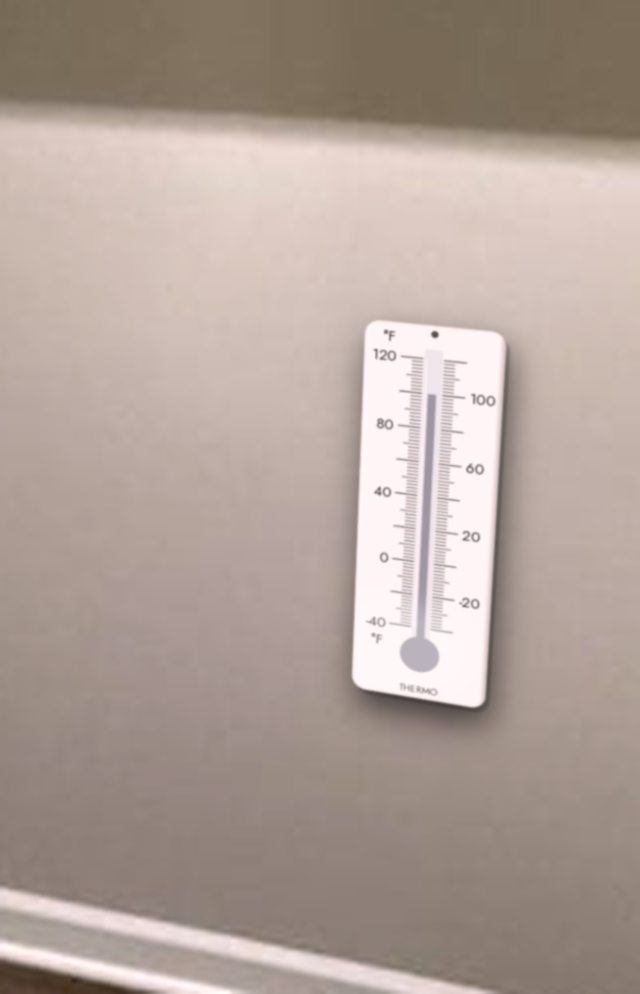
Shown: value=100 unit=°F
